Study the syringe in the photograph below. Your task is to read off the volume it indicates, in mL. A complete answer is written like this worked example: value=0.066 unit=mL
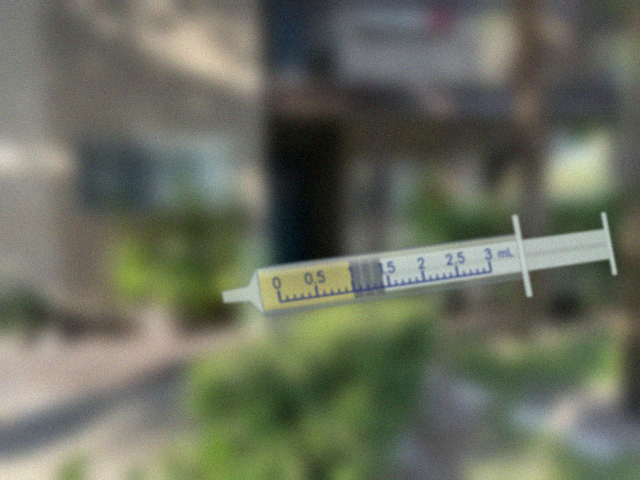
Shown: value=1 unit=mL
